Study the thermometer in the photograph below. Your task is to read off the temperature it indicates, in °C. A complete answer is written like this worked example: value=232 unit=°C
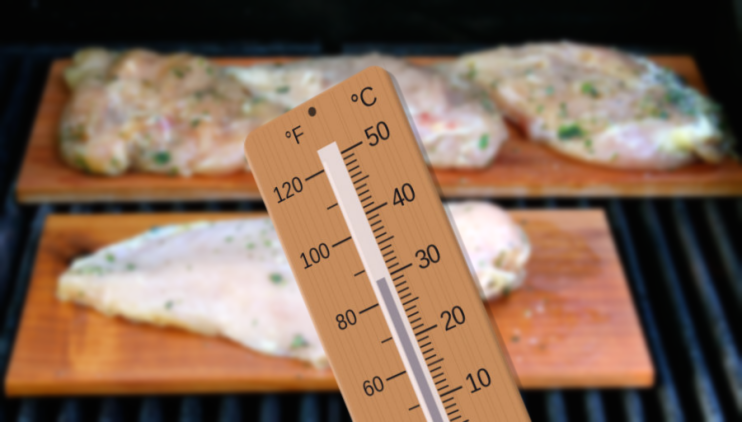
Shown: value=30 unit=°C
